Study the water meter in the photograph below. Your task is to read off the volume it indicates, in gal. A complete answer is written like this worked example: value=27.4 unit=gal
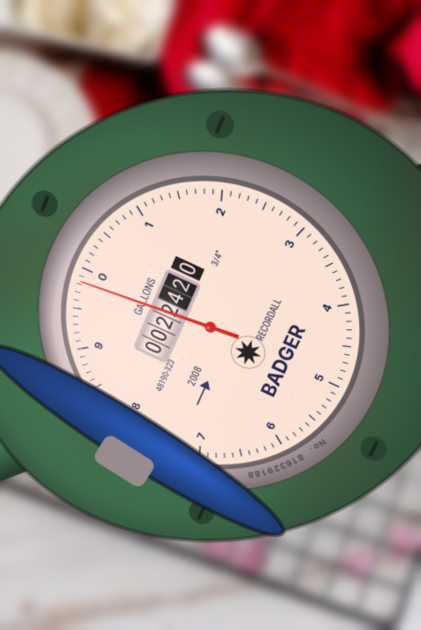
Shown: value=22419.8 unit=gal
